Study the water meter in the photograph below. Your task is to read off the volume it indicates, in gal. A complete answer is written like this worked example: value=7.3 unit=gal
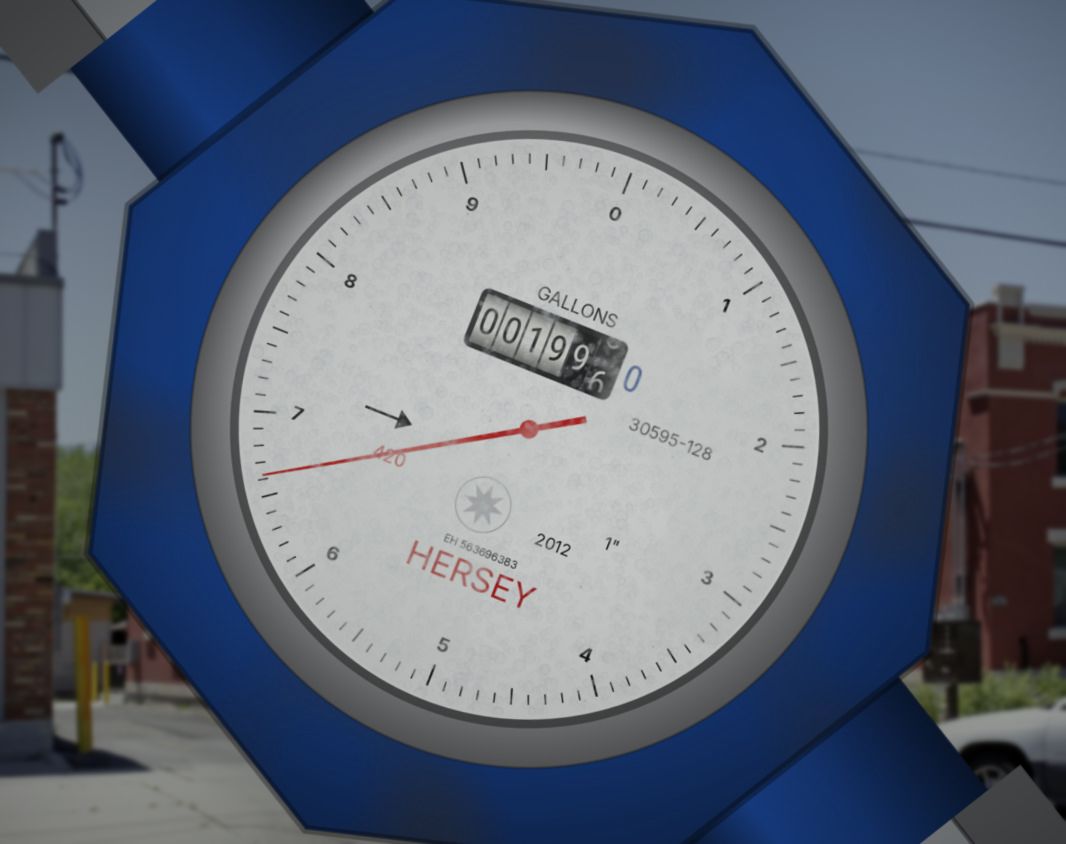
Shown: value=19956.6 unit=gal
